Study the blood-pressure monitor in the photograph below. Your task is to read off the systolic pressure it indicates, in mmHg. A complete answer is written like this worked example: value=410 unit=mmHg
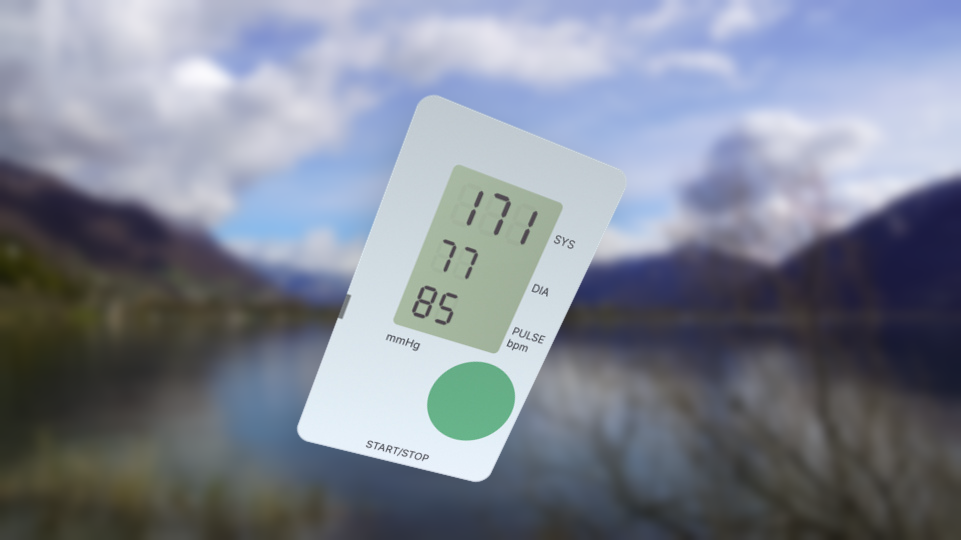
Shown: value=171 unit=mmHg
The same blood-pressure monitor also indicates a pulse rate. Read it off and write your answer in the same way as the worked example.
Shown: value=85 unit=bpm
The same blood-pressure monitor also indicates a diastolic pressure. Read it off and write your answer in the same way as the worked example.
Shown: value=77 unit=mmHg
